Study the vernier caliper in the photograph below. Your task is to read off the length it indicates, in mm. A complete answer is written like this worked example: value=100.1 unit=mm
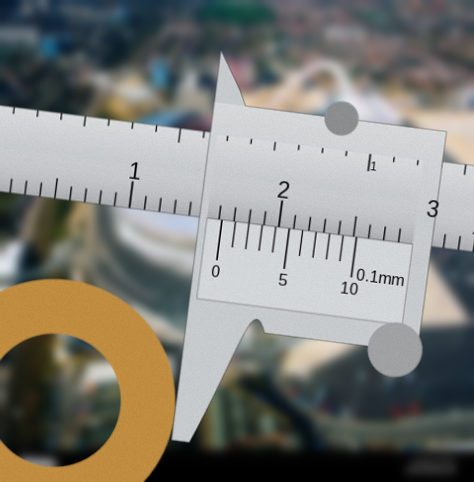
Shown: value=16.2 unit=mm
